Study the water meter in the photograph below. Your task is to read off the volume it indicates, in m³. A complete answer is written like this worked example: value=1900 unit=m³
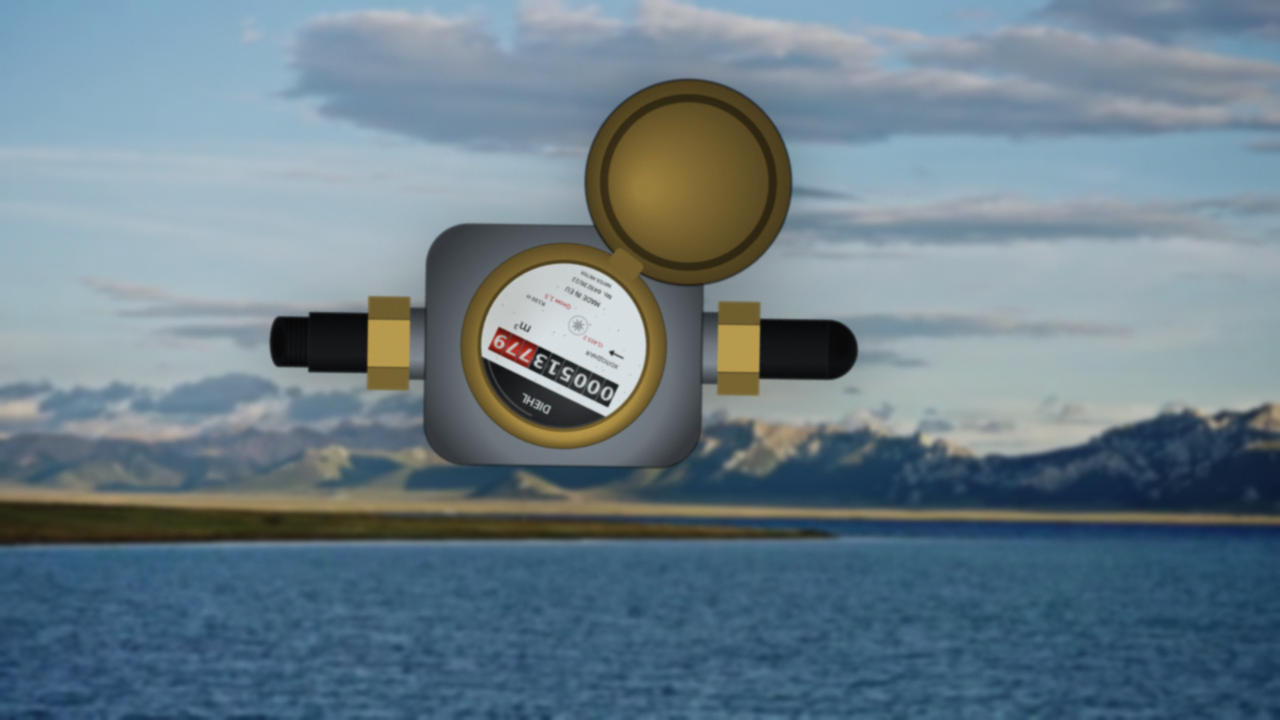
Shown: value=513.779 unit=m³
